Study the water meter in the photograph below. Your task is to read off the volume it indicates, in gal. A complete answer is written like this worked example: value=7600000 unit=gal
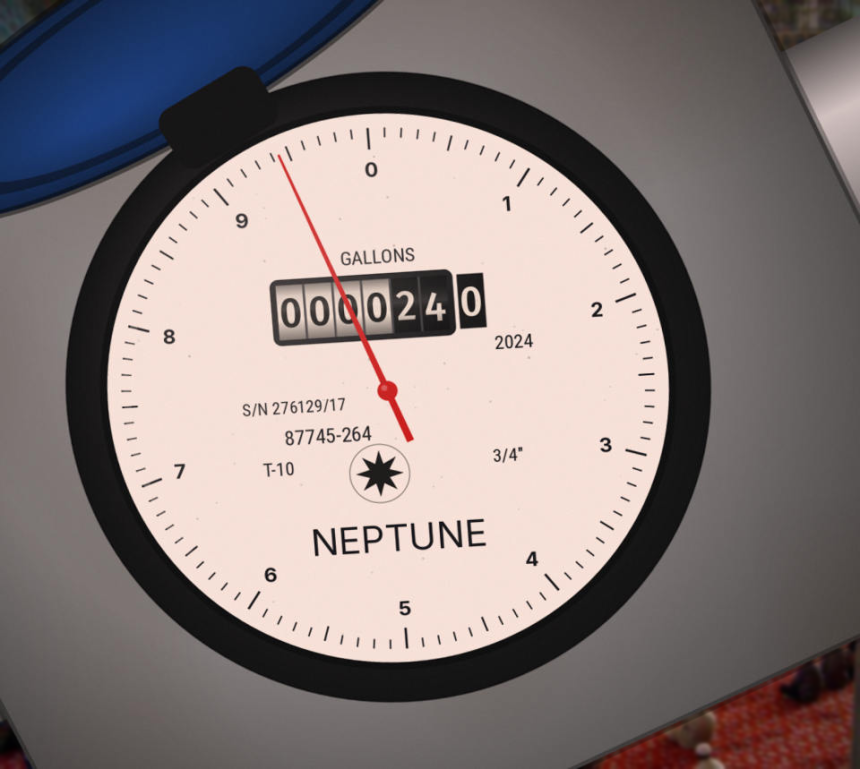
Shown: value=239.4 unit=gal
